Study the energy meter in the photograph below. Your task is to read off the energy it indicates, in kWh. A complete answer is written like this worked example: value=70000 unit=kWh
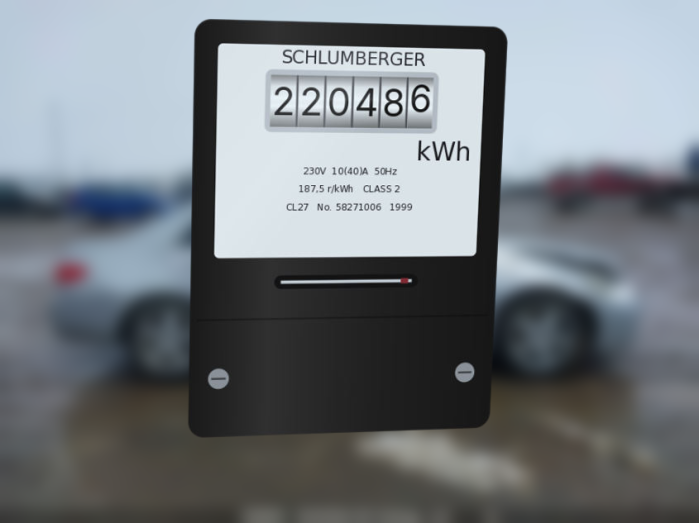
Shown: value=220486 unit=kWh
